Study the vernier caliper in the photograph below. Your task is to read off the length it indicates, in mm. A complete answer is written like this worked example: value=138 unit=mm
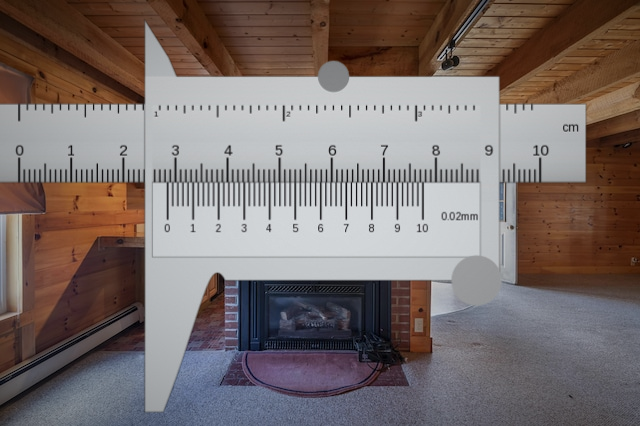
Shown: value=28.5 unit=mm
